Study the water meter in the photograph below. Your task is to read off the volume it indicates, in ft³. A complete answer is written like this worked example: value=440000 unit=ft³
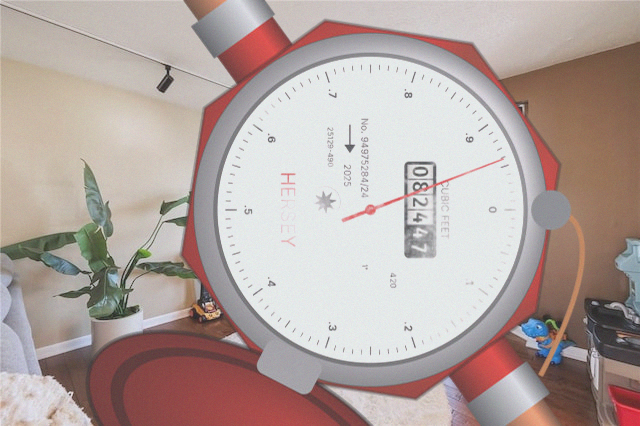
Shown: value=82446.94 unit=ft³
